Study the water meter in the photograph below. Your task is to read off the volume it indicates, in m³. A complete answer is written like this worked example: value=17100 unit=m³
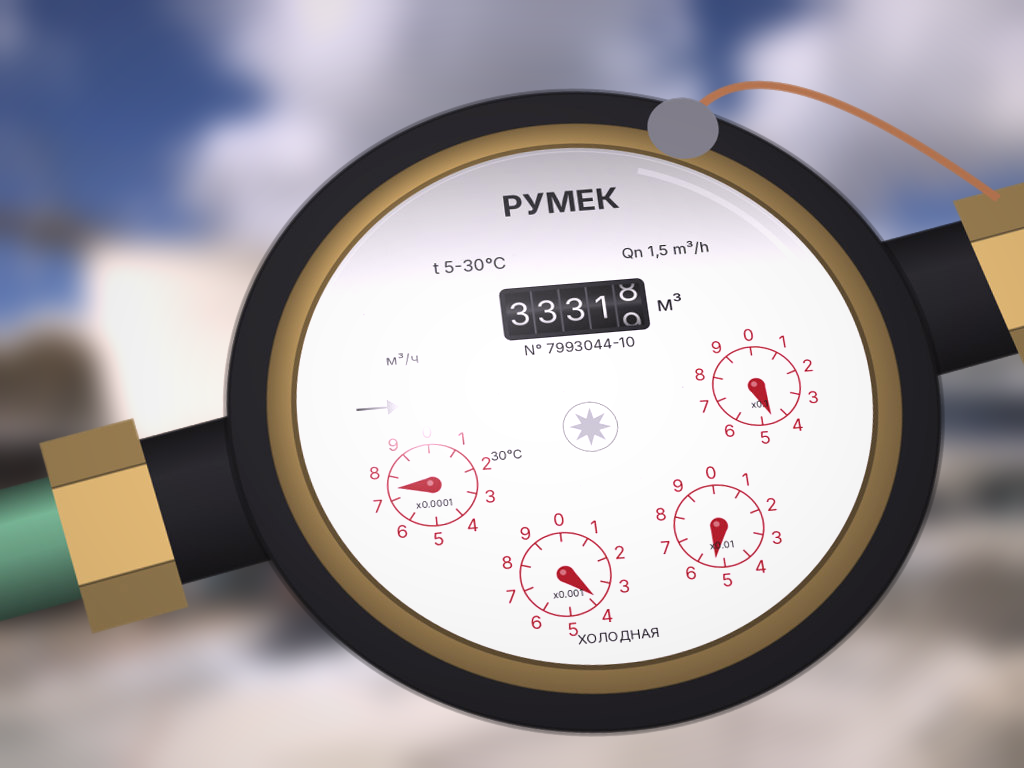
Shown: value=33318.4537 unit=m³
